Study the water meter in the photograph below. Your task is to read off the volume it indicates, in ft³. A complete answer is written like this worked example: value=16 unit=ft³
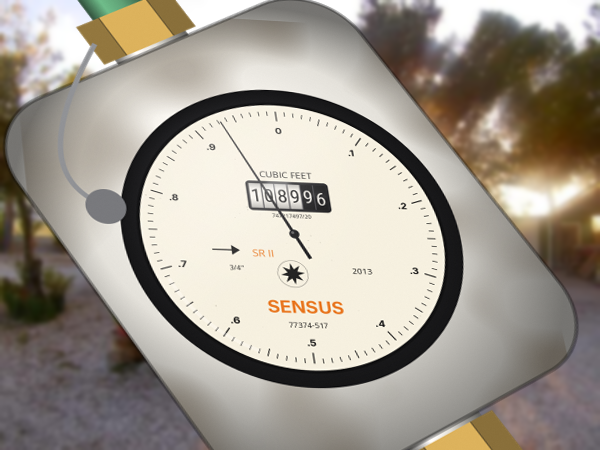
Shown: value=108995.93 unit=ft³
